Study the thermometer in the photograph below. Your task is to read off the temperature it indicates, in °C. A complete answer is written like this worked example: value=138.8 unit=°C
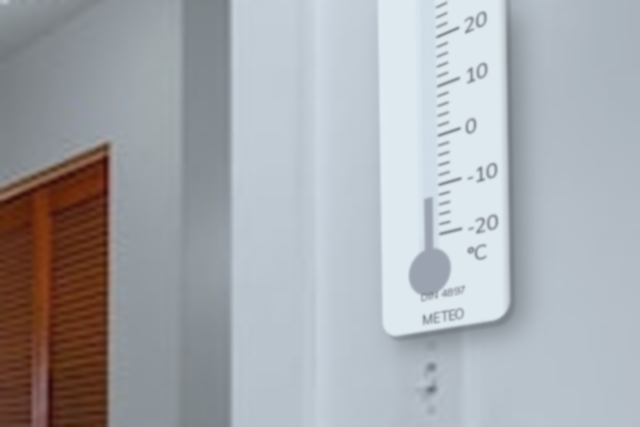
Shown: value=-12 unit=°C
